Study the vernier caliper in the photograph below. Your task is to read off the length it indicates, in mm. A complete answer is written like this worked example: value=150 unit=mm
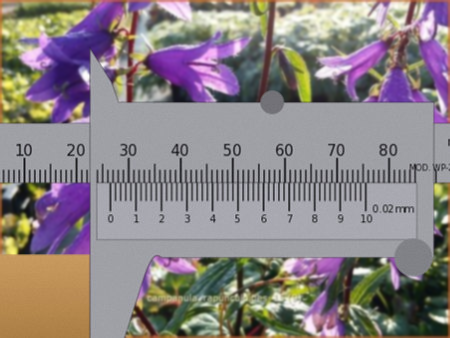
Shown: value=26.5 unit=mm
